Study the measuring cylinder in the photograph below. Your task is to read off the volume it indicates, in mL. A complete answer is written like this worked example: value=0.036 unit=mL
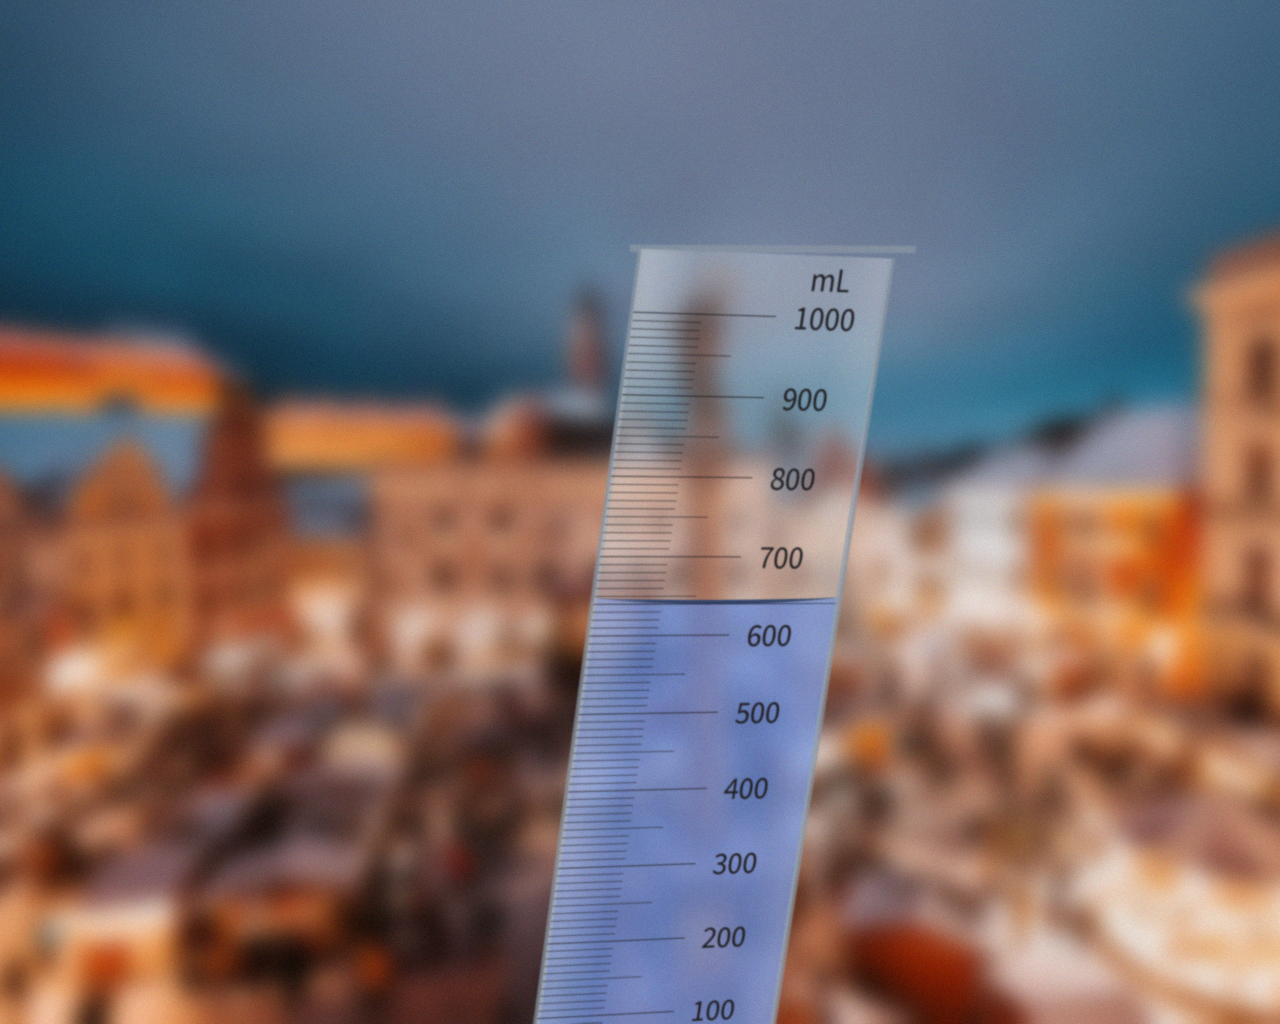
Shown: value=640 unit=mL
